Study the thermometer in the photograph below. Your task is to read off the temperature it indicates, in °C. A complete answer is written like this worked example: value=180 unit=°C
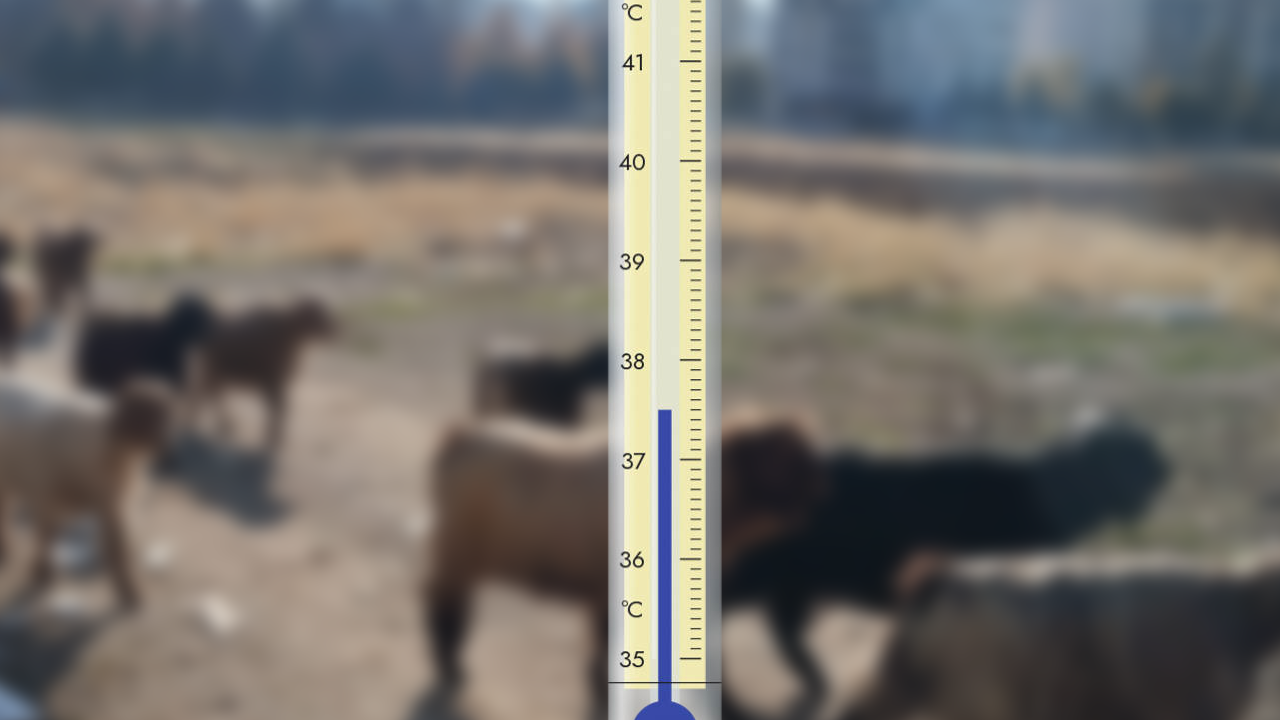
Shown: value=37.5 unit=°C
